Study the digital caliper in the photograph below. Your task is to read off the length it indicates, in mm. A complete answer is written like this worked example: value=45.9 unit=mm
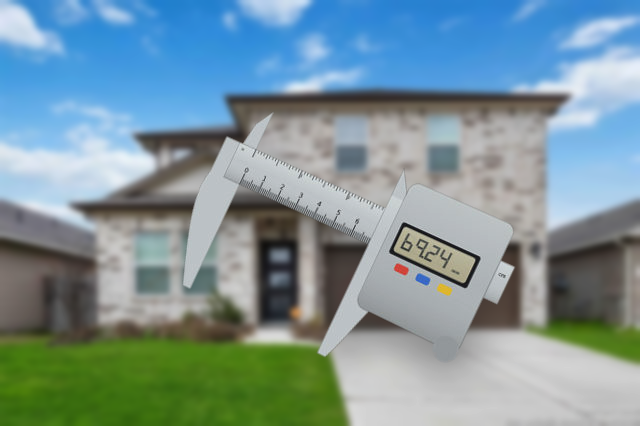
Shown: value=69.24 unit=mm
